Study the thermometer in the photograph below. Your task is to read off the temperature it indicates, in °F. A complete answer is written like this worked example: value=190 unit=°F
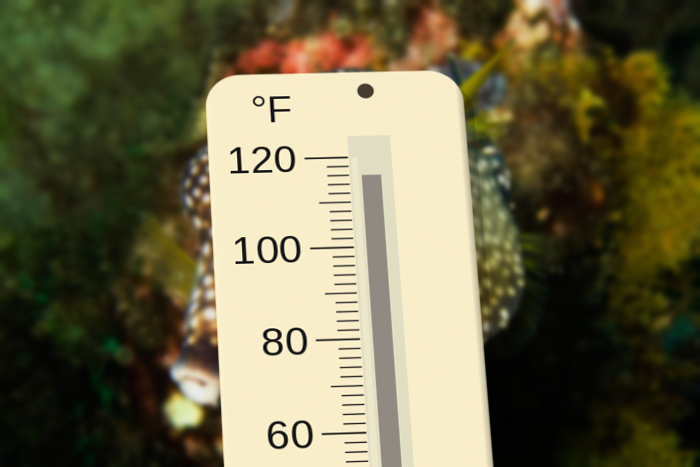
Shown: value=116 unit=°F
